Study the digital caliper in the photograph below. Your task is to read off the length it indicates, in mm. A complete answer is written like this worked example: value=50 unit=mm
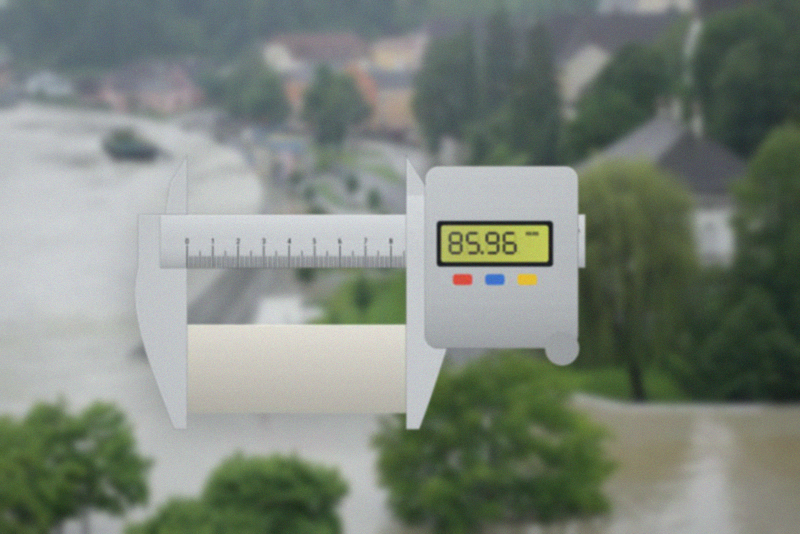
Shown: value=85.96 unit=mm
